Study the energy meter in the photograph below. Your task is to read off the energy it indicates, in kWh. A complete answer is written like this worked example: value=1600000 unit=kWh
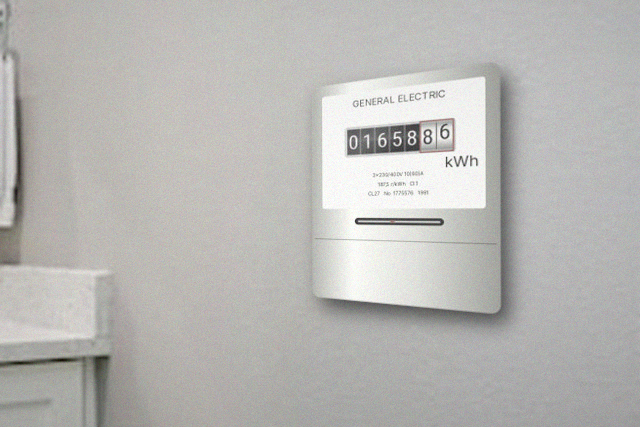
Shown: value=1658.86 unit=kWh
